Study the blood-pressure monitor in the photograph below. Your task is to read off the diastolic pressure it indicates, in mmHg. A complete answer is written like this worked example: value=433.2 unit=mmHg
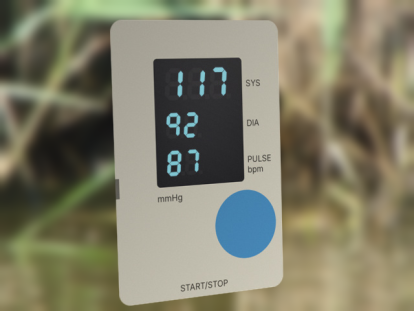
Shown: value=92 unit=mmHg
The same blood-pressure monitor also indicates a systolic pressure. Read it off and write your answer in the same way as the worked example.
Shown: value=117 unit=mmHg
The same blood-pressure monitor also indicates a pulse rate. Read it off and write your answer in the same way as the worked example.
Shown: value=87 unit=bpm
